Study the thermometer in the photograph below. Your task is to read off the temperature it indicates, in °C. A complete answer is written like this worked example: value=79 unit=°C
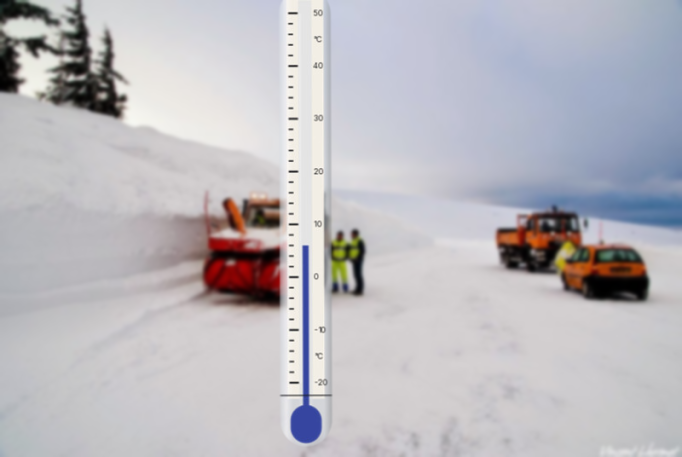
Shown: value=6 unit=°C
